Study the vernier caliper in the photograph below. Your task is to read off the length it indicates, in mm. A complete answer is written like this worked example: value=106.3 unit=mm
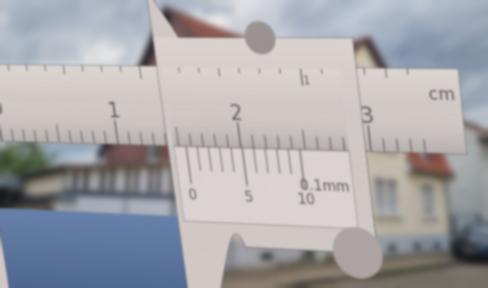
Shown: value=15.6 unit=mm
